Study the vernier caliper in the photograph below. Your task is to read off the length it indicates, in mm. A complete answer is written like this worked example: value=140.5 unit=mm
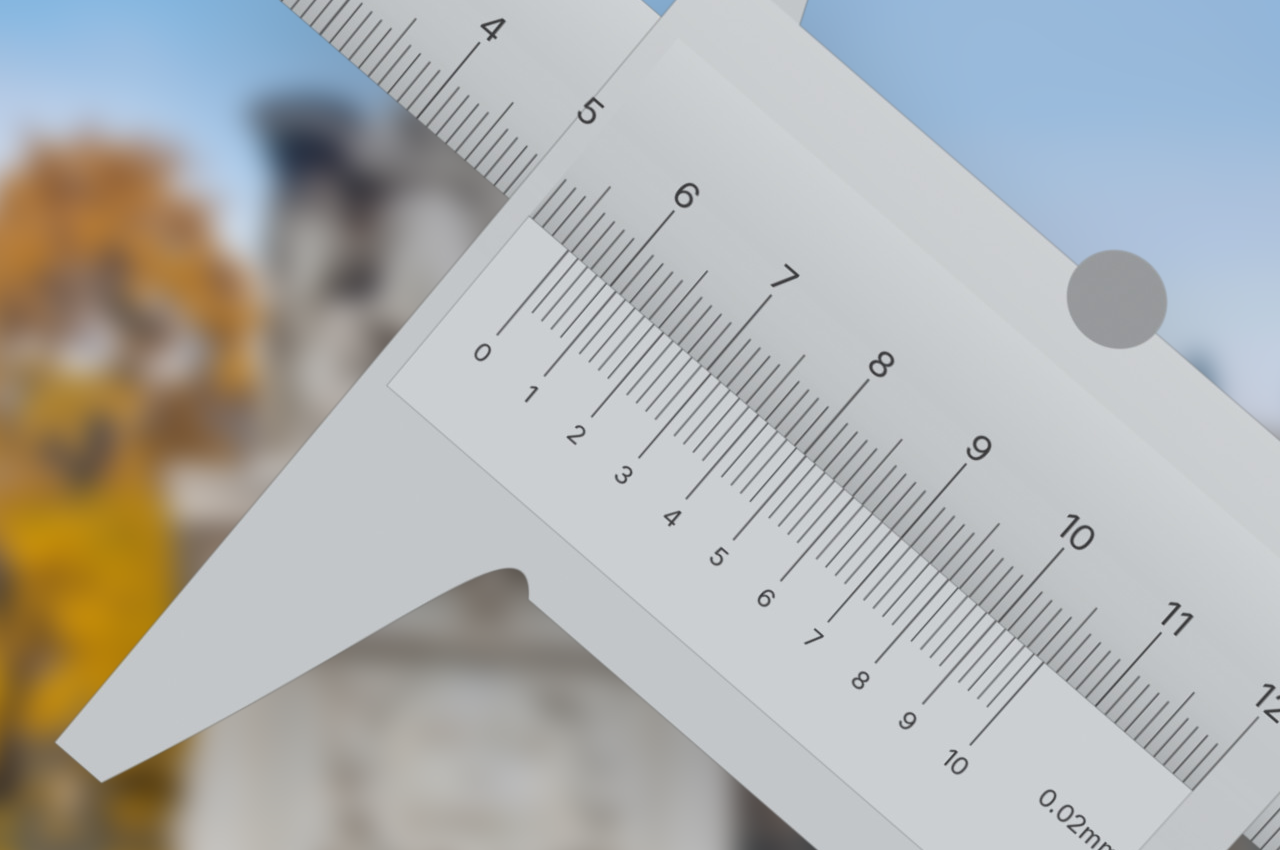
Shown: value=55.7 unit=mm
